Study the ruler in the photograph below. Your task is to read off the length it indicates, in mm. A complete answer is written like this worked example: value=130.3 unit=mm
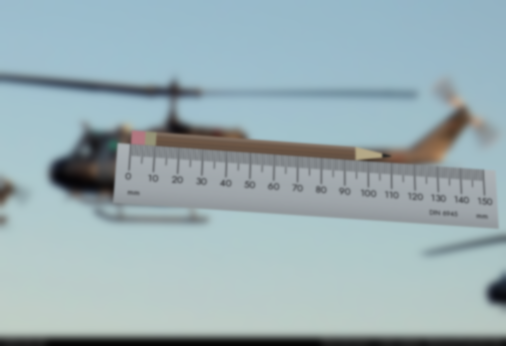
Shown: value=110 unit=mm
